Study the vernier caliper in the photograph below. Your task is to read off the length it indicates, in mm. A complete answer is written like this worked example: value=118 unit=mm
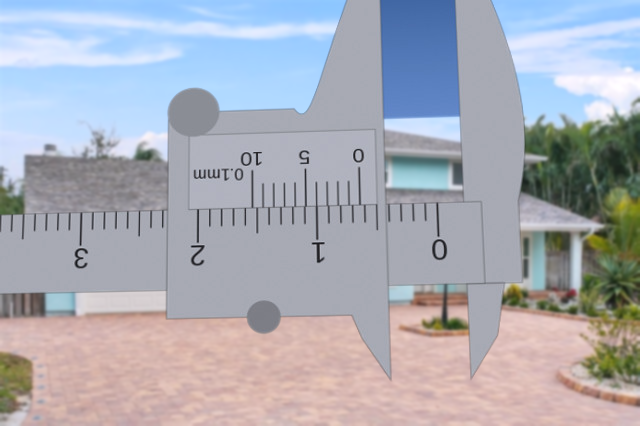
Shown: value=6.4 unit=mm
